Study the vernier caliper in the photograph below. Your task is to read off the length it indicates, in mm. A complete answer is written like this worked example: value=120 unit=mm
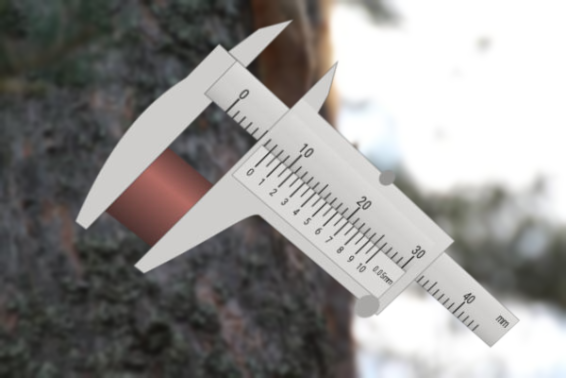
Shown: value=7.0 unit=mm
